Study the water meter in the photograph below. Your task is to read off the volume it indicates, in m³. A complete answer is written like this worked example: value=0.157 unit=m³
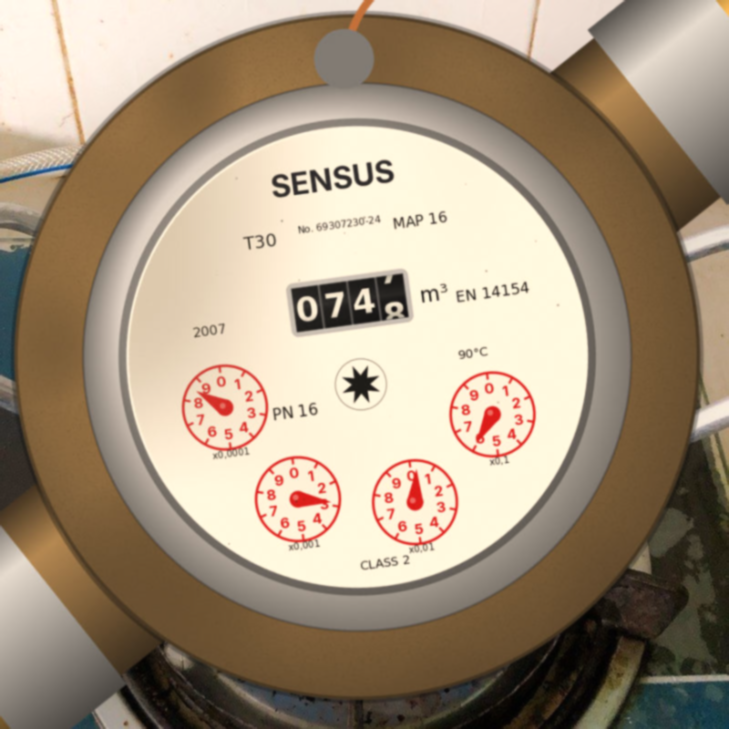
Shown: value=747.6028 unit=m³
